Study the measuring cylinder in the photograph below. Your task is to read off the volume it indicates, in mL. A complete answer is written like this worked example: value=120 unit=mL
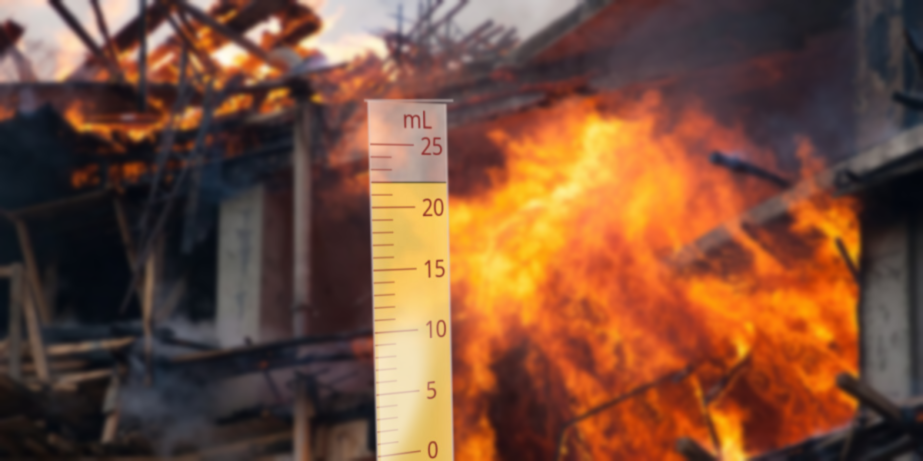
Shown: value=22 unit=mL
